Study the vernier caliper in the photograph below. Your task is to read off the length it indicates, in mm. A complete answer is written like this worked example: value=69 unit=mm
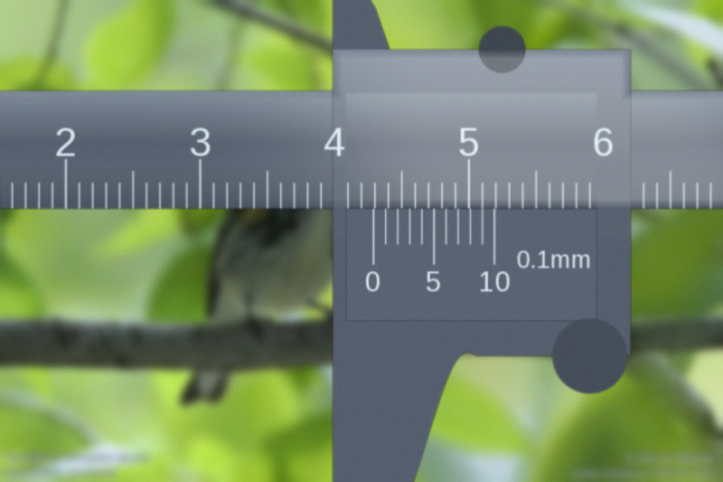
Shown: value=42.9 unit=mm
